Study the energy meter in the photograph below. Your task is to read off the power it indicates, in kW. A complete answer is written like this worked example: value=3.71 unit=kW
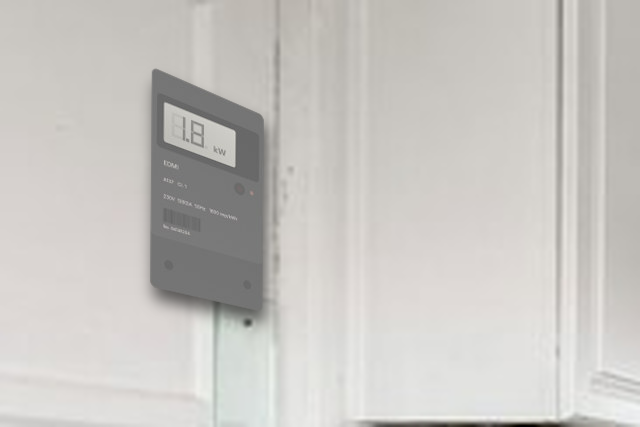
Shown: value=1.8 unit=kW
